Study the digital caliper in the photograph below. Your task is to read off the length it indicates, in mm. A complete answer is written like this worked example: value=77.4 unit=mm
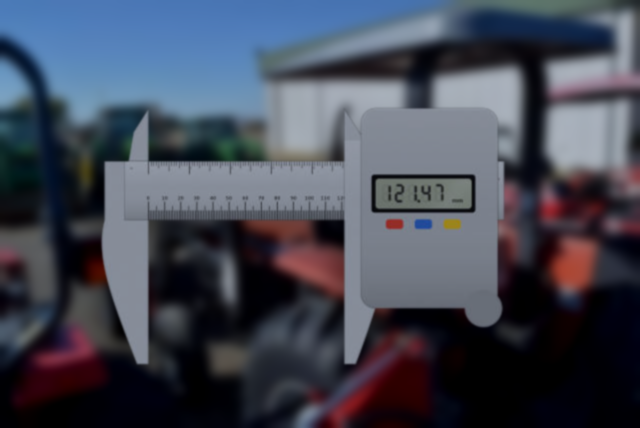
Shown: value=121.47 unit=mm
